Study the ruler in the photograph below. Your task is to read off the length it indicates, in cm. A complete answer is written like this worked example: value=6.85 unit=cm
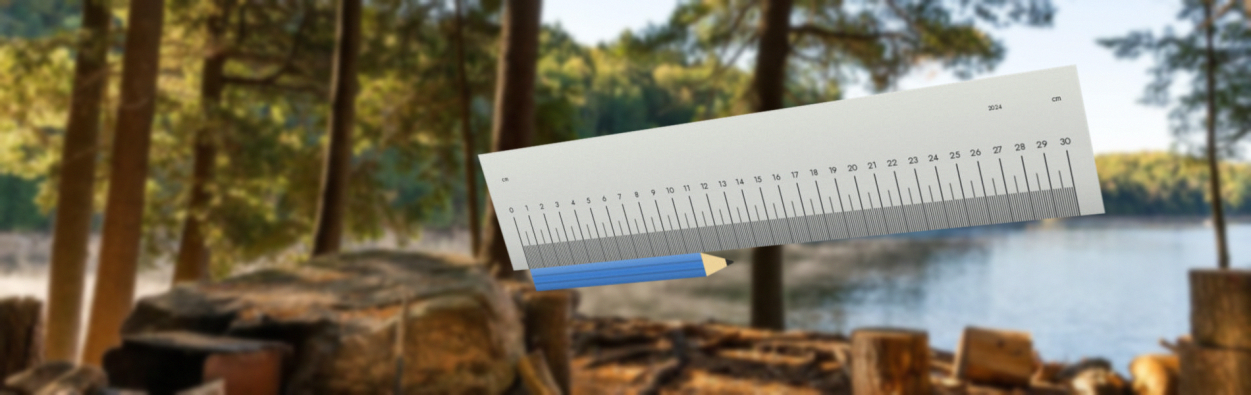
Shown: value=12.5 unit=cm
